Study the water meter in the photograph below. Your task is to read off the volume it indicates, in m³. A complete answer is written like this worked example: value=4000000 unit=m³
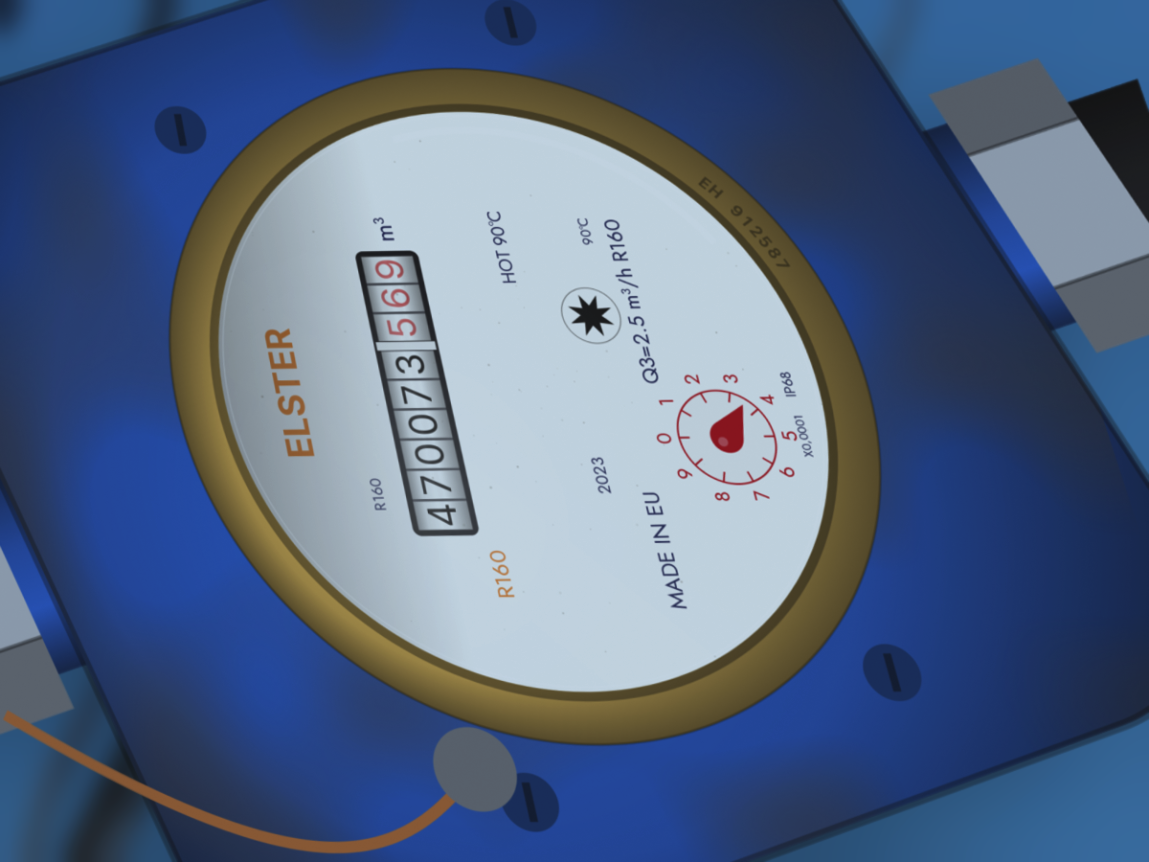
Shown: value=470073.5693 unit=m³
